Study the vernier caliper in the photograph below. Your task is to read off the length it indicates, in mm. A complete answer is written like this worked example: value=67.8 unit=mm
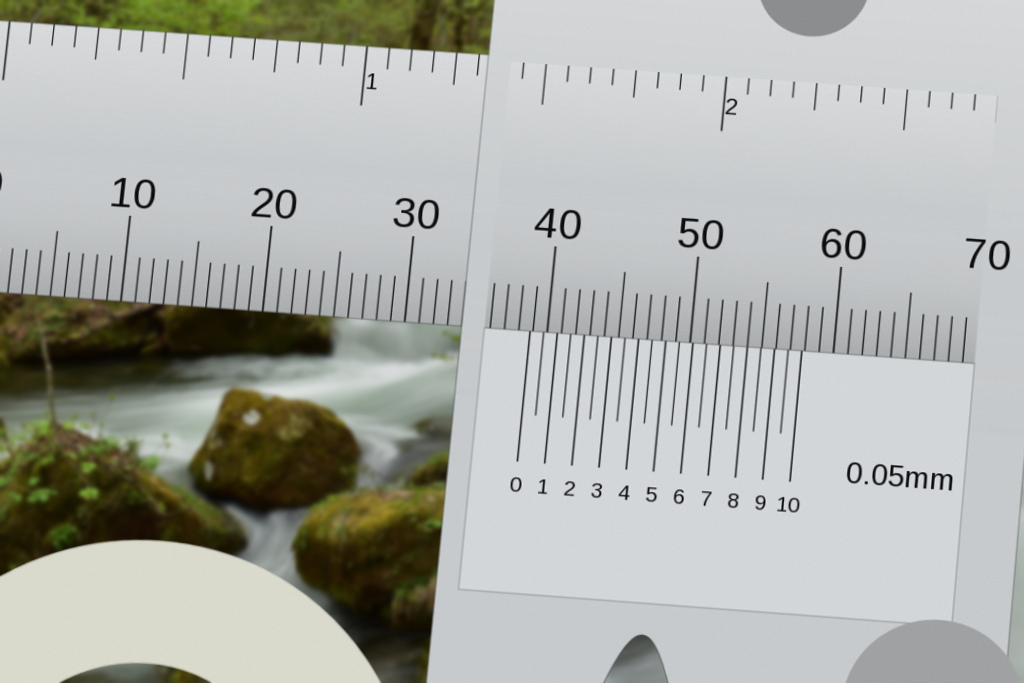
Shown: value=38.8 unit=mm
